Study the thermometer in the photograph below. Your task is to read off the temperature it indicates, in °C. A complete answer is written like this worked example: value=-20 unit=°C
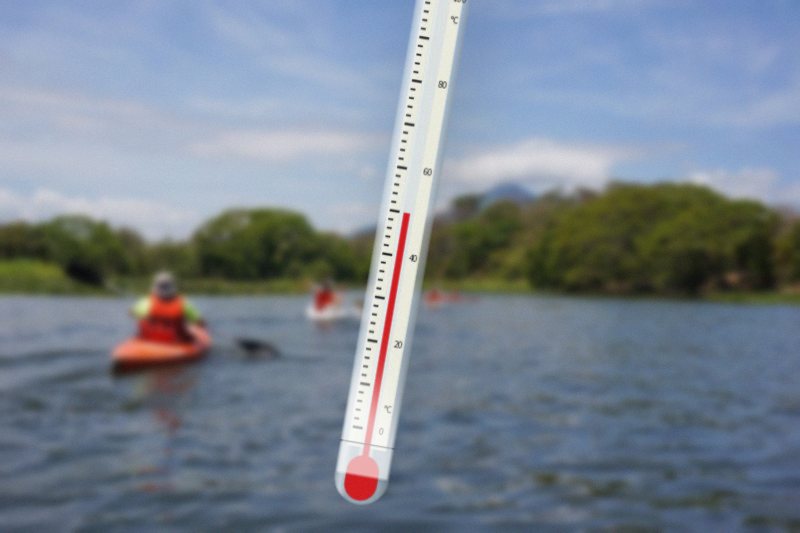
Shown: value=50 unit=°C
